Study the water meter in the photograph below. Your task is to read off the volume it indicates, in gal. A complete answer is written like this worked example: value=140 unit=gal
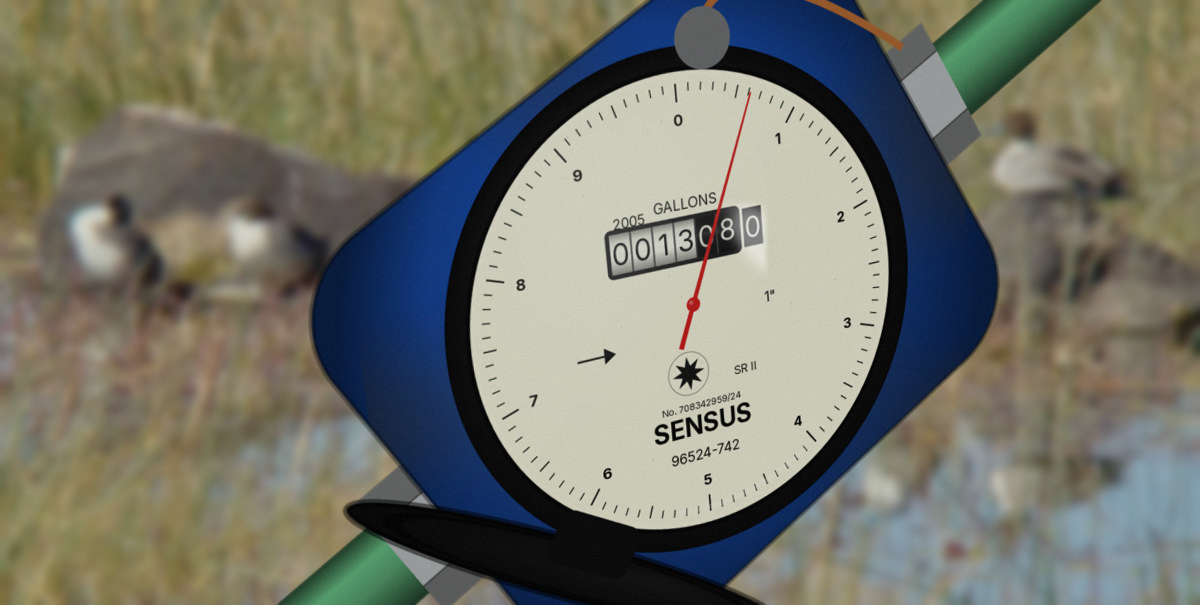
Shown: value=13080.6 unit=gal
